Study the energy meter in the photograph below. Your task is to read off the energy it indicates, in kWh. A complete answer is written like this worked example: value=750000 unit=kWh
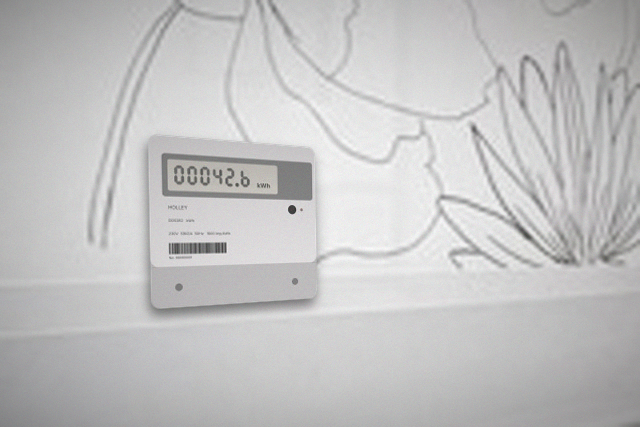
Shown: value=42.6 unit=kWh
